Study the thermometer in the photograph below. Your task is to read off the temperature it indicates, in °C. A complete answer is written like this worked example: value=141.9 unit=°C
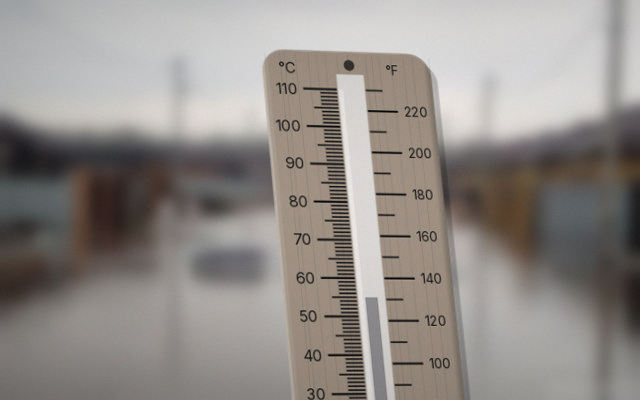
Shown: value=55 unit=°C
